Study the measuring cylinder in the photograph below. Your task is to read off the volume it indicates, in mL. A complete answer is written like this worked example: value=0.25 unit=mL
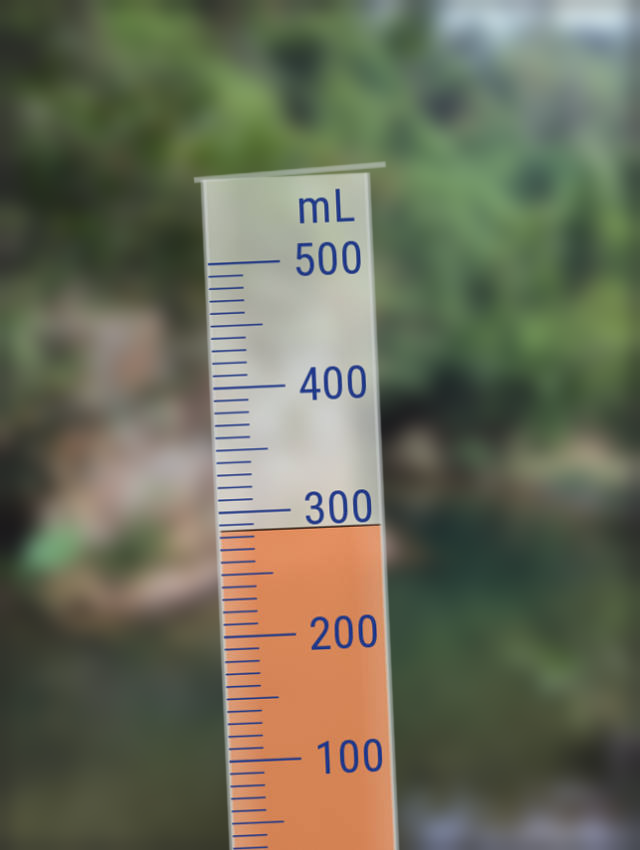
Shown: value=285 unit=mL
